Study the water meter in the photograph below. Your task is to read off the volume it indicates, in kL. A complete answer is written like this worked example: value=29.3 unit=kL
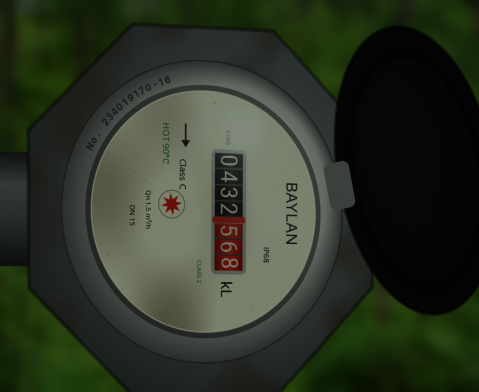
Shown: value=432.568 unit=kL
